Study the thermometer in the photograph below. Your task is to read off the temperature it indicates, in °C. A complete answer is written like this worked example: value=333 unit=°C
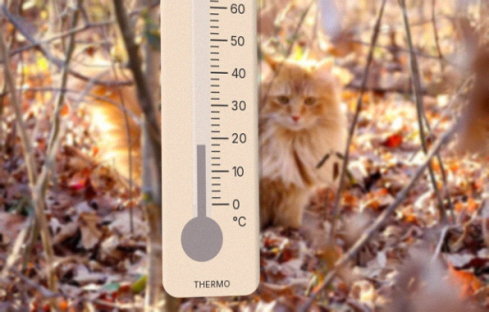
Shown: value=18 unit=°C
